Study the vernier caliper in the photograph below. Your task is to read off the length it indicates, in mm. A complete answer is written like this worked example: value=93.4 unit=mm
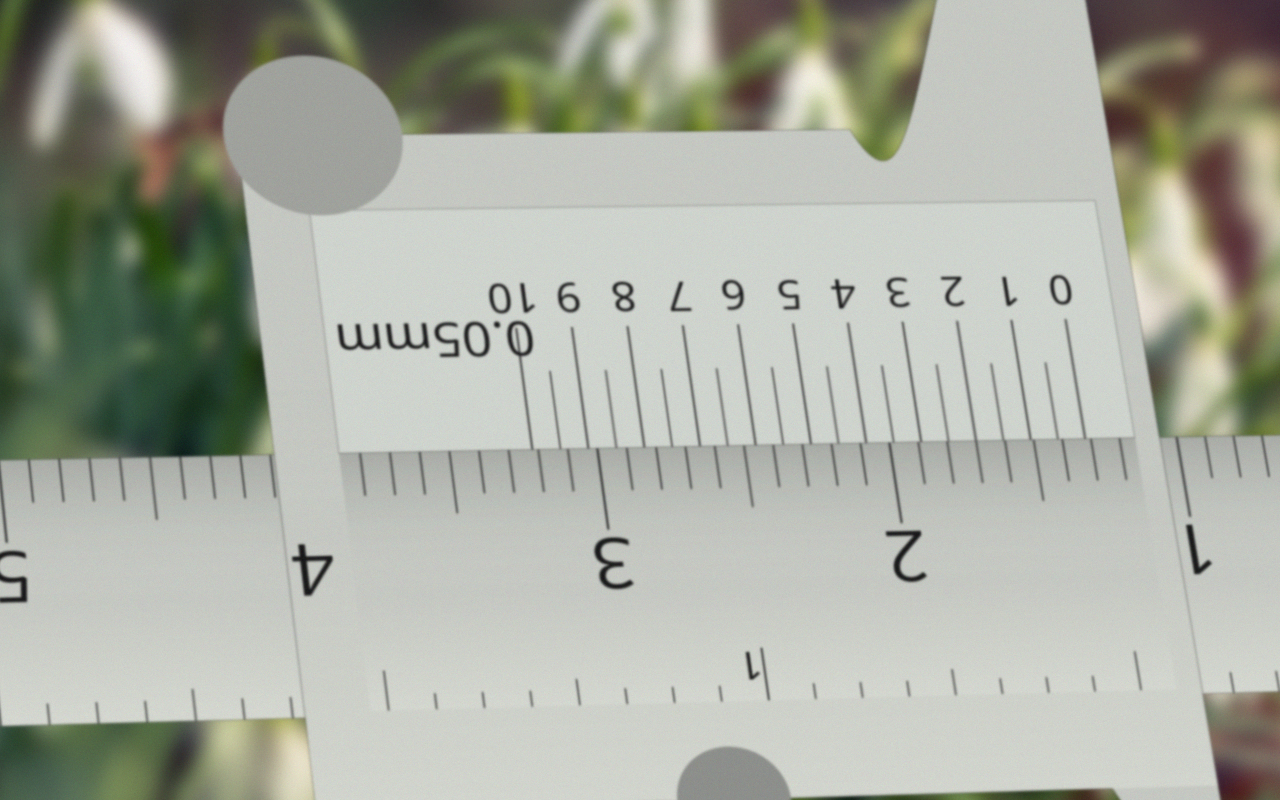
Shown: value=13.2 unit=mm
